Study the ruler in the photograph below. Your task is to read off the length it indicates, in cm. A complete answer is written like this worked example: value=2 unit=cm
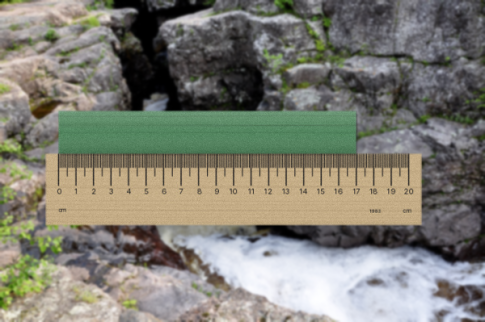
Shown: value=17 unit=cm
